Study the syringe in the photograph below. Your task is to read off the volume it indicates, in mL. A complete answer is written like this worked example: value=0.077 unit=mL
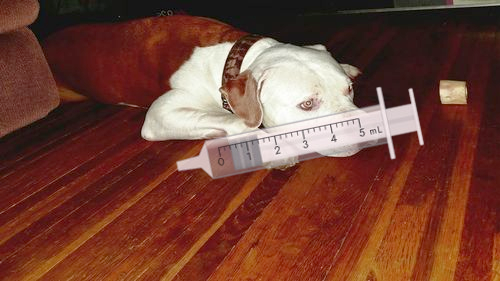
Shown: value=0.4 unit=mL
